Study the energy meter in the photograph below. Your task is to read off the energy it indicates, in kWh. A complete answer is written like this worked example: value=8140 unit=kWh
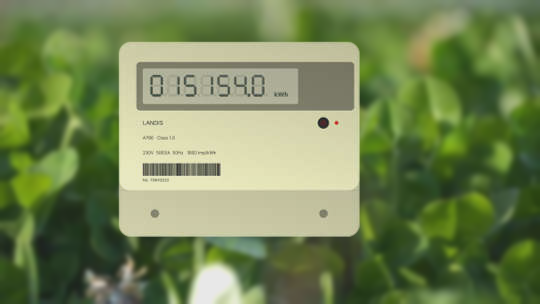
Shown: value=15154.0 unit=kWh
